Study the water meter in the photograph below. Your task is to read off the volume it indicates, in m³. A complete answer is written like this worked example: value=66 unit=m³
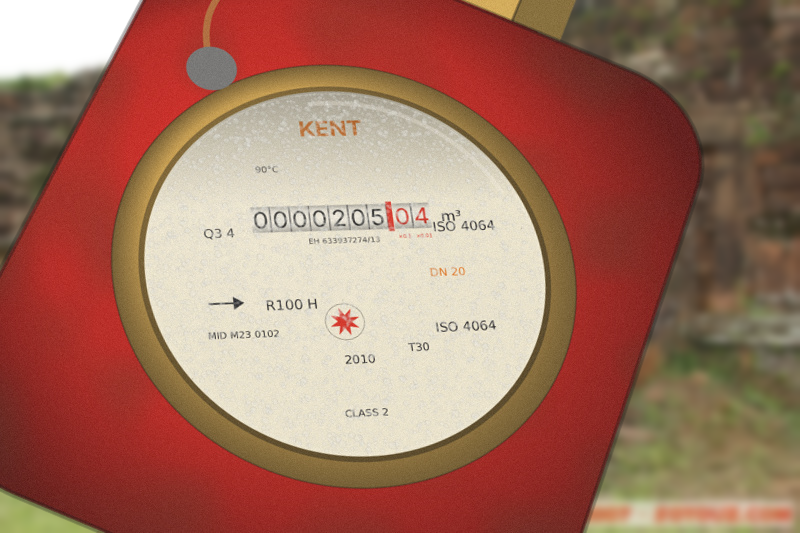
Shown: value=205.04 unit=m³
